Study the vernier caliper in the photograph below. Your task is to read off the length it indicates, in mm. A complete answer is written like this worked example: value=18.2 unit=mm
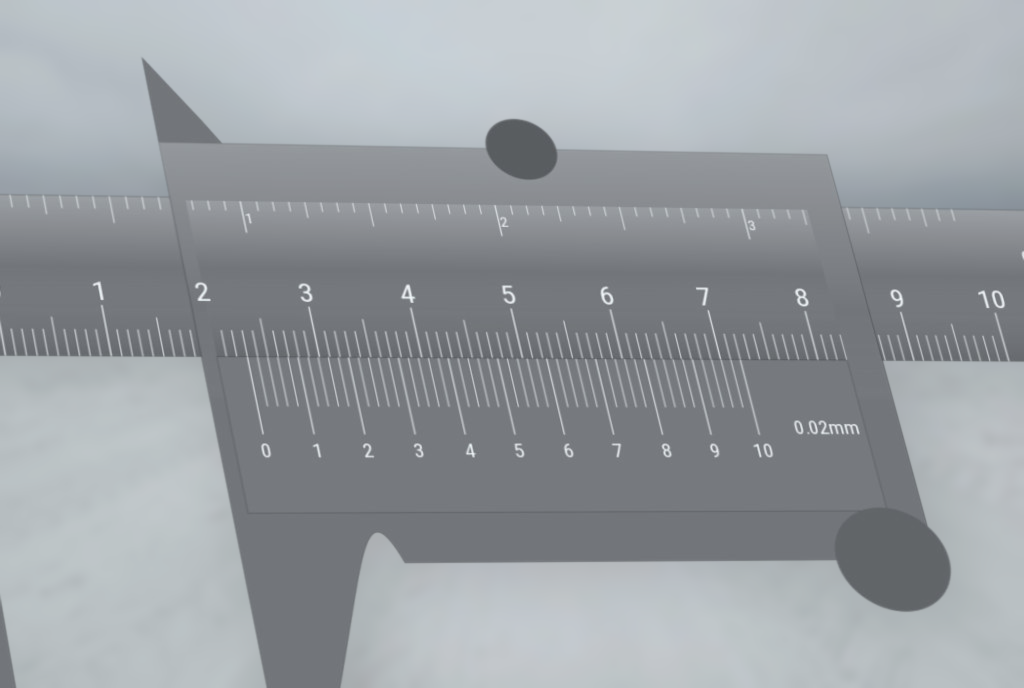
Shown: value=23.0 unit=mm
